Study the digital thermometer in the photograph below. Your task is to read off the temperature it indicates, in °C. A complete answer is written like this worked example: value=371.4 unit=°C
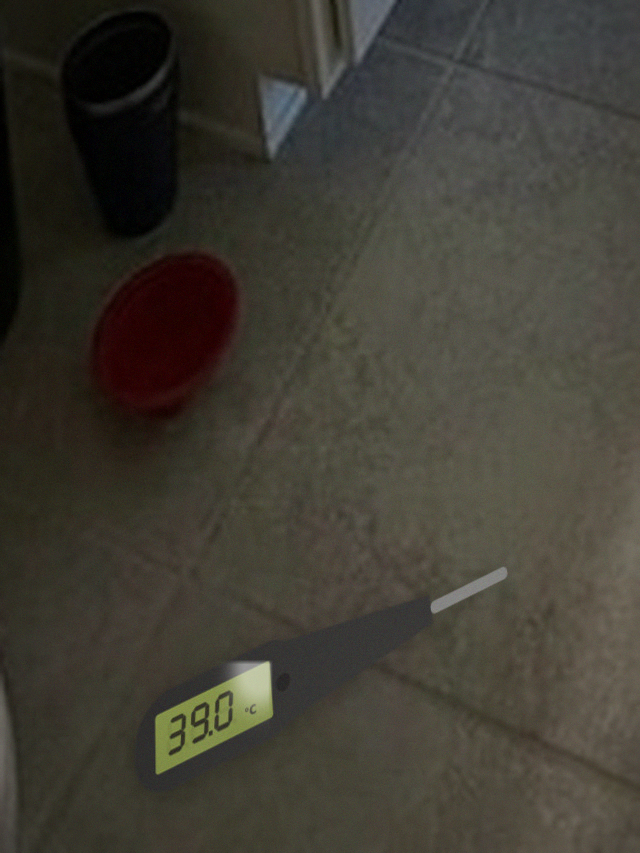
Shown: value=39.0 unit=°C
